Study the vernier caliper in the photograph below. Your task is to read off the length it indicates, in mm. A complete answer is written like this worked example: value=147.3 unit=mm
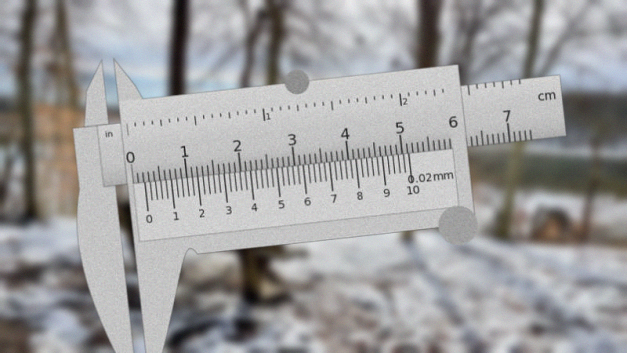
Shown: value=2.2 unit=mm
